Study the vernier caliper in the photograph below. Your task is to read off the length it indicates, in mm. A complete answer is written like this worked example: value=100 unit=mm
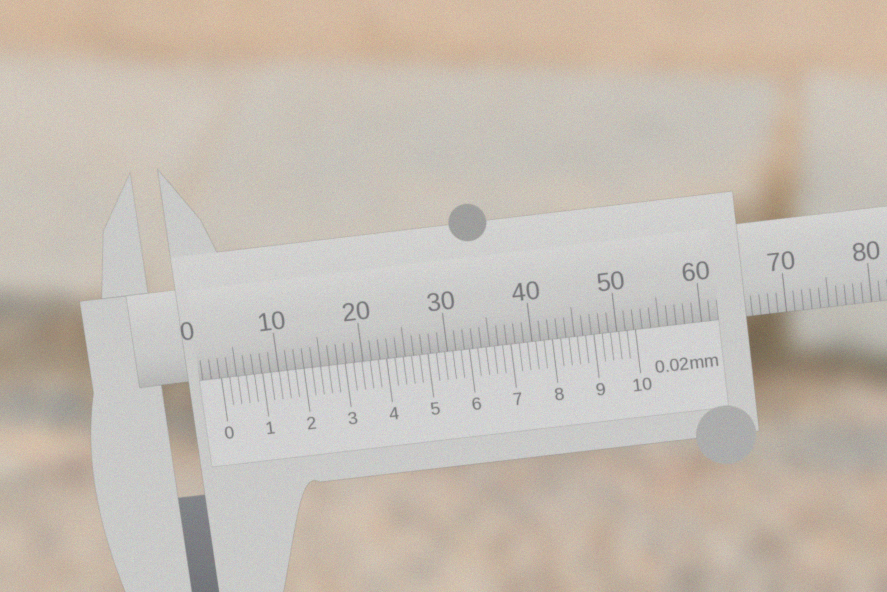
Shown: value=3.2 unit=mm
